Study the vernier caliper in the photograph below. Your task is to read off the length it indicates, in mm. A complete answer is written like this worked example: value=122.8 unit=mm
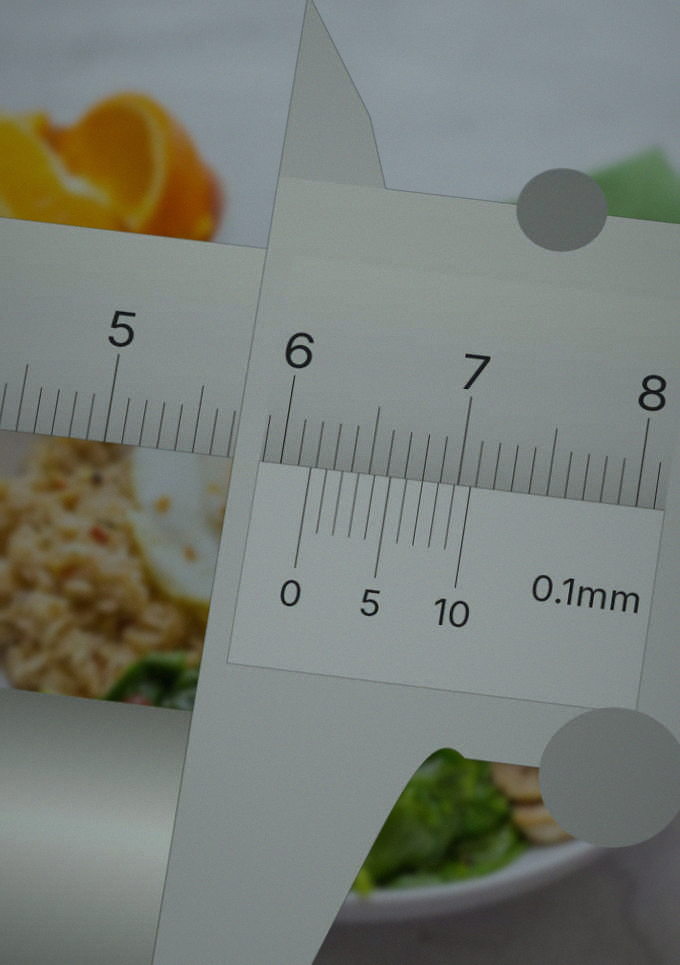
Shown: value=61.7 unit=mm
